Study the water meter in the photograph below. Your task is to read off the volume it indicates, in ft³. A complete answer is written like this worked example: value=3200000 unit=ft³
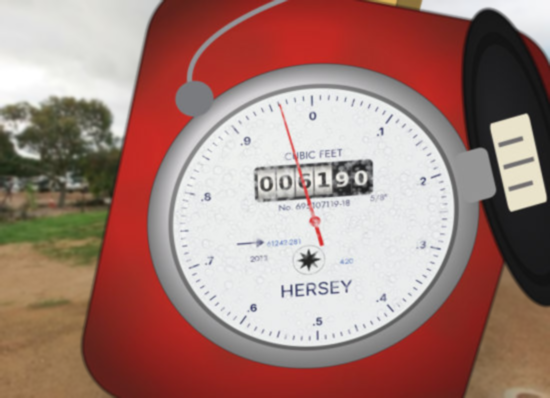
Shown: value=6189.96 unit=ft³
